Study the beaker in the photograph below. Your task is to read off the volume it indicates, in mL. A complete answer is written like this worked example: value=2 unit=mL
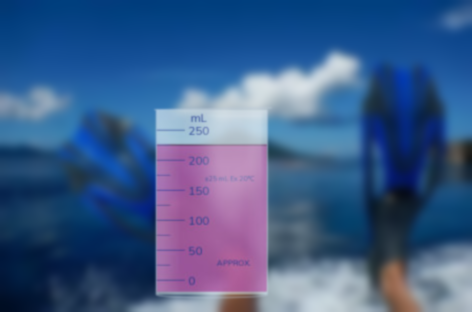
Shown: value=225 unit=mL
